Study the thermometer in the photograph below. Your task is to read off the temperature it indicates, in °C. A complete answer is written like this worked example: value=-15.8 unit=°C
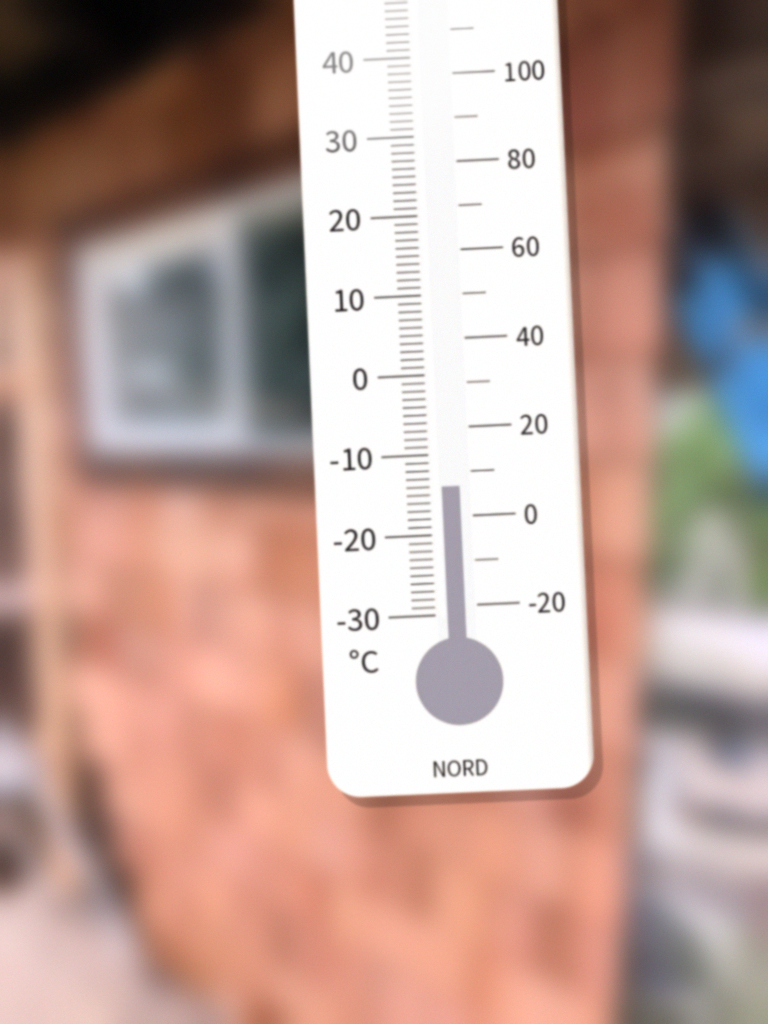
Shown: value=-14 unit=°C
